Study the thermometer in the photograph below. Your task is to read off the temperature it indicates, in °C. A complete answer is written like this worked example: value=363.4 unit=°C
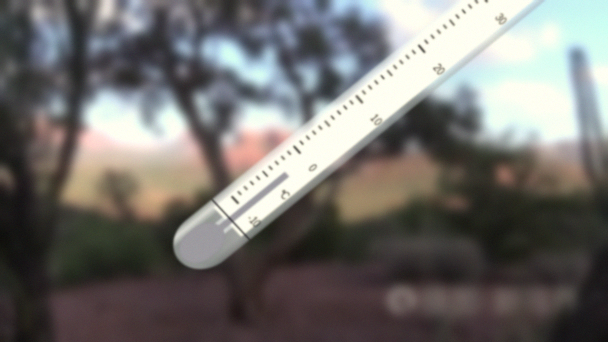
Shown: value=-3 unit=°C
